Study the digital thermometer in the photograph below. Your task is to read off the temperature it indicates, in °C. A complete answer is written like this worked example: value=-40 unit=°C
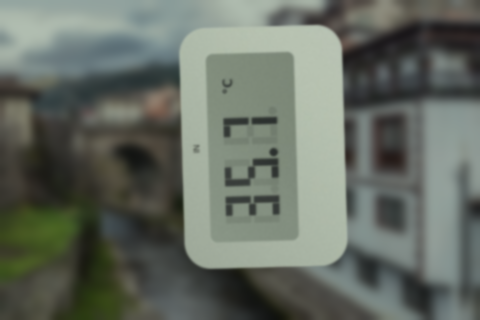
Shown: value=35.7 unit=°C
